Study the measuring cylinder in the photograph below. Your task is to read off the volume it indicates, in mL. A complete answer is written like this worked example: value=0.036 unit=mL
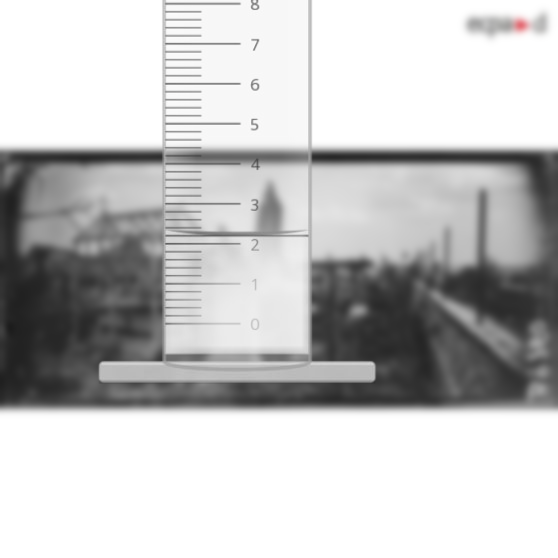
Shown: value=2.2 unit=mL
